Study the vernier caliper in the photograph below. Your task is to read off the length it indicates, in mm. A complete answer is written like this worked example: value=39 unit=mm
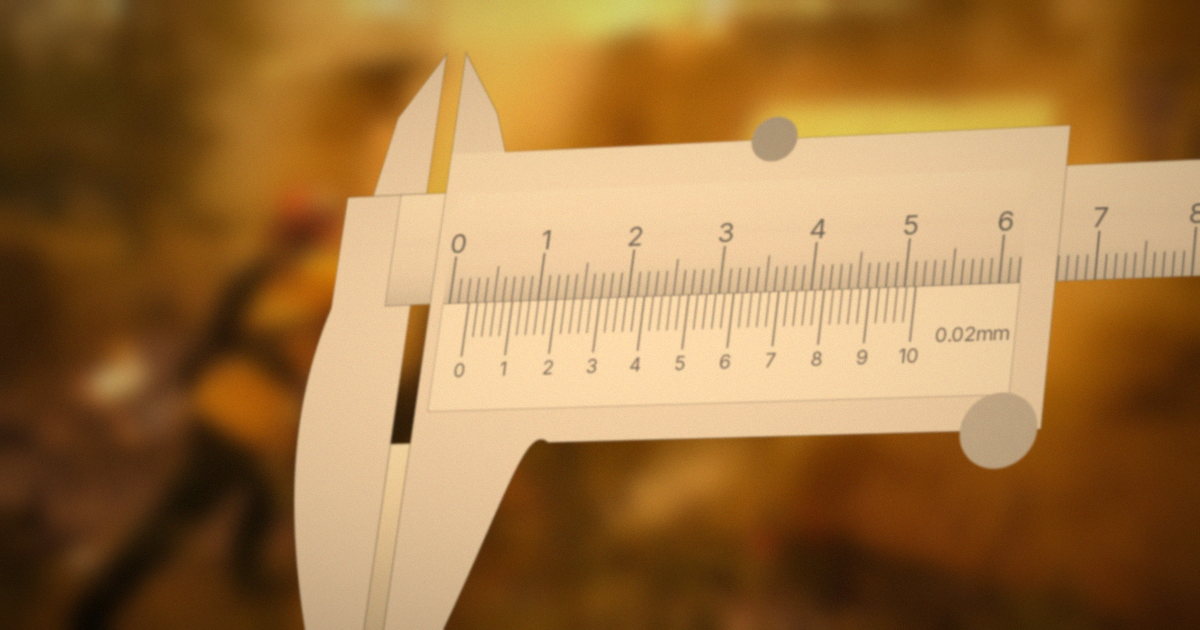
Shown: value=2.2 unit=mm
